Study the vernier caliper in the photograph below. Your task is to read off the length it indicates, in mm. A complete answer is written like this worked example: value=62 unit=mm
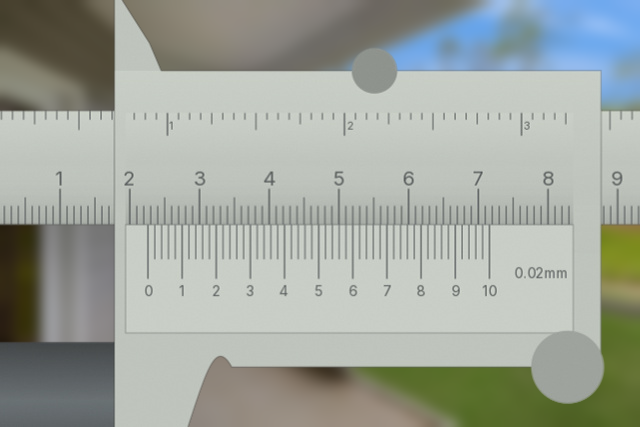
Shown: value=22.6 unit=mm
